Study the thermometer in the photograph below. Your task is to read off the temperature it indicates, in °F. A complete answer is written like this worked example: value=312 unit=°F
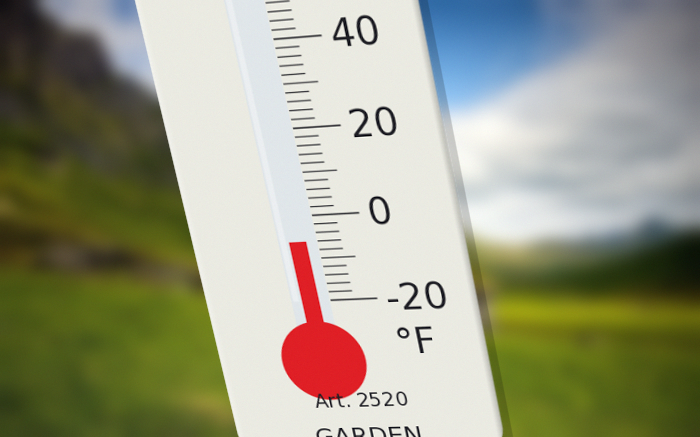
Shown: value=-6 unit=°F
